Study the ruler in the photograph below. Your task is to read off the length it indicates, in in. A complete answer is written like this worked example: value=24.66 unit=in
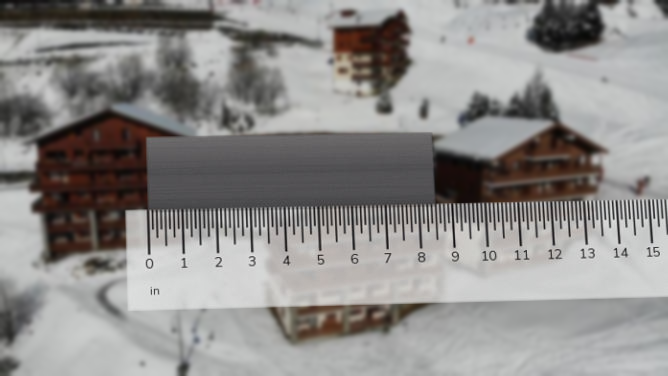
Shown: value=8.5 unit=in
